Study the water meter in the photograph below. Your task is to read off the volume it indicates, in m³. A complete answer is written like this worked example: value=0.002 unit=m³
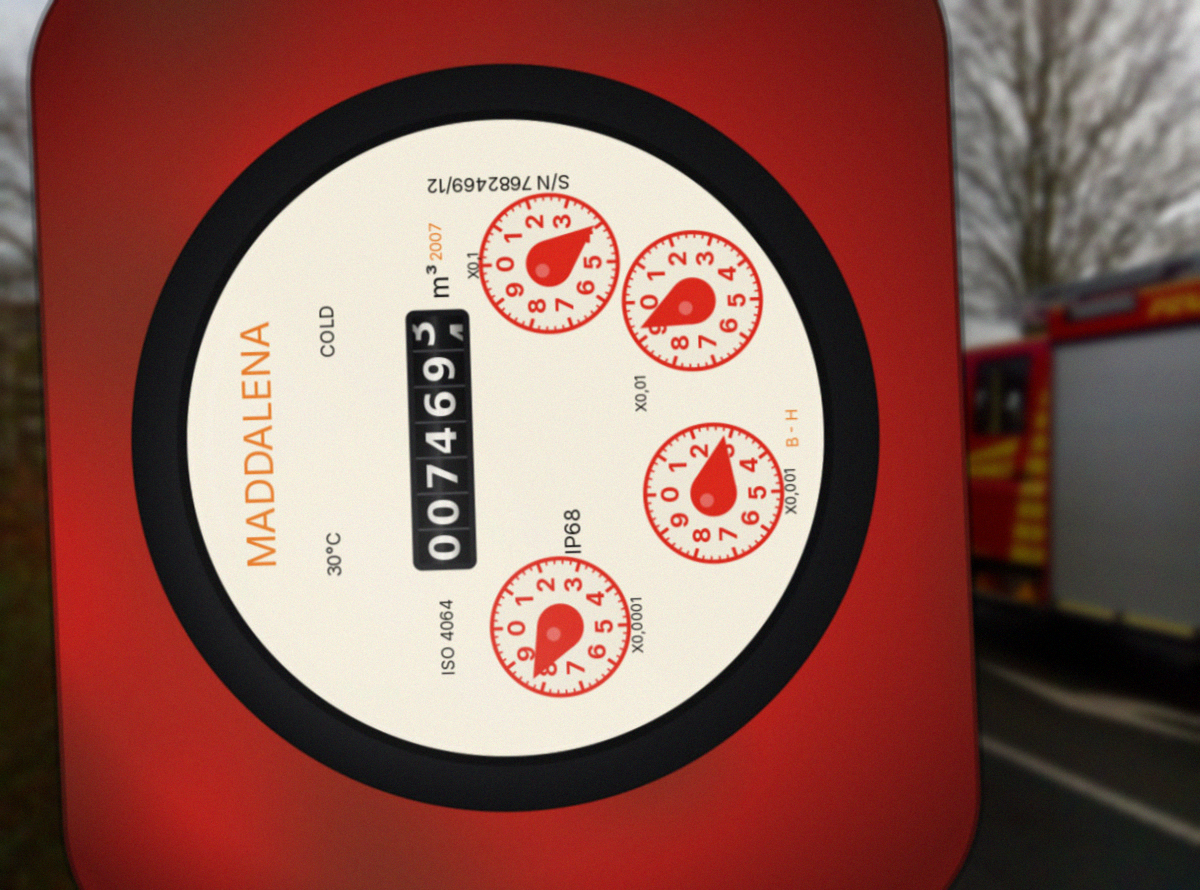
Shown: value=74693.3928 unit=m³
